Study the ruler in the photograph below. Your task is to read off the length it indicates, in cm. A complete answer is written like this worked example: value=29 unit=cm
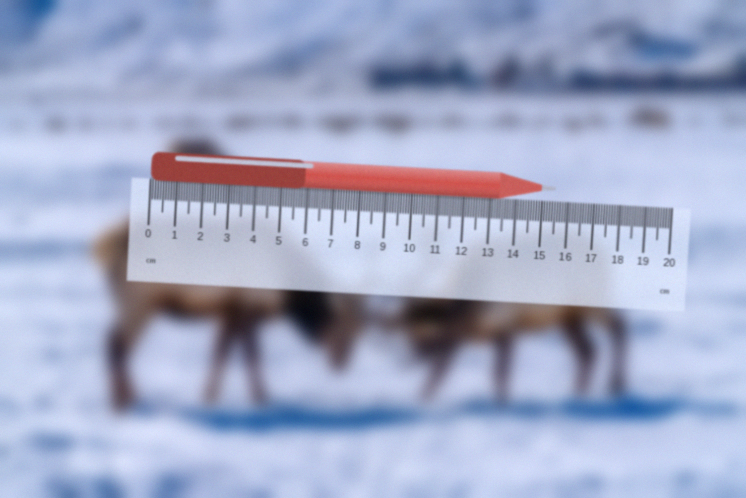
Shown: value=15.5 unit=cm
